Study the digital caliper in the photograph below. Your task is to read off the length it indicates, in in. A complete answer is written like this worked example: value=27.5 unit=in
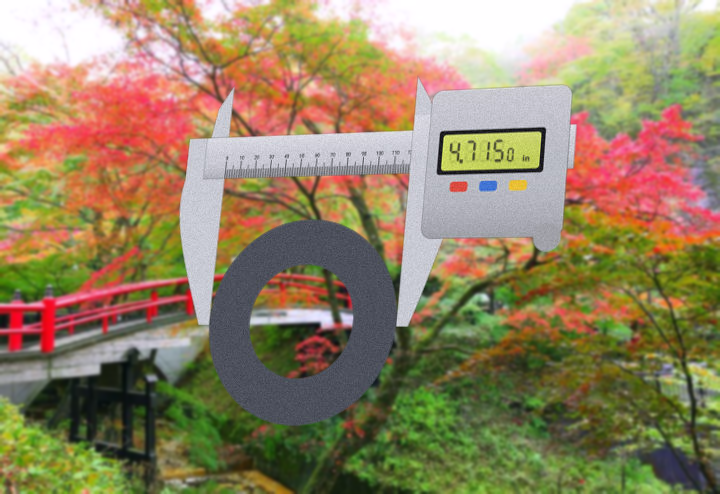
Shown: value=4.7150 unit=in
